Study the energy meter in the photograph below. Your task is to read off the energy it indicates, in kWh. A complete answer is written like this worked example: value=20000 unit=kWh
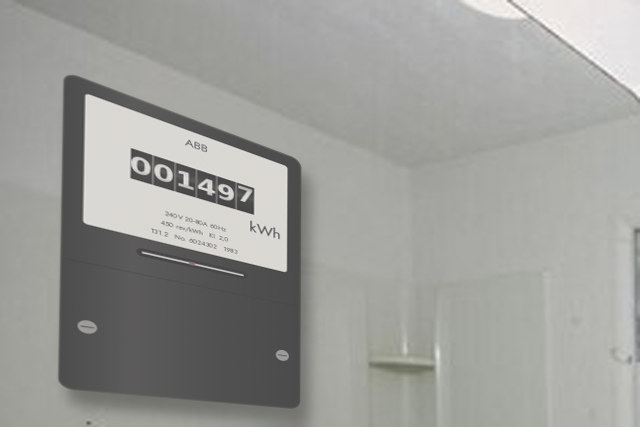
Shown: value=1497 unit=kWh
